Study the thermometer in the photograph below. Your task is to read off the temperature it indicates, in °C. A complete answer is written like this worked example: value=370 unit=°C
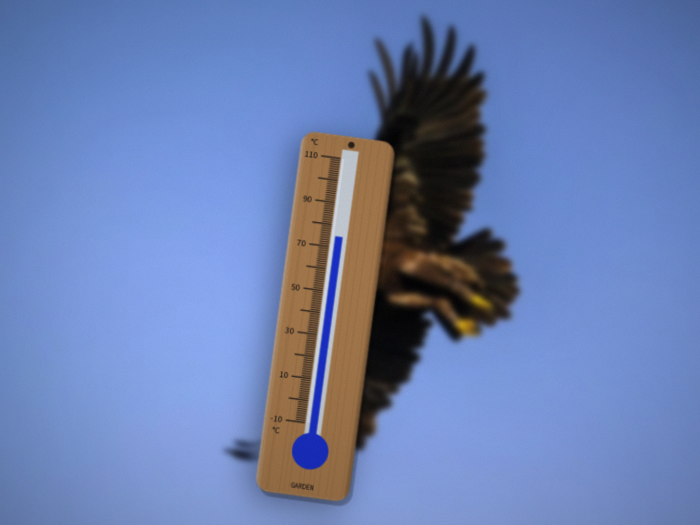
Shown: value=75 unit=°C
